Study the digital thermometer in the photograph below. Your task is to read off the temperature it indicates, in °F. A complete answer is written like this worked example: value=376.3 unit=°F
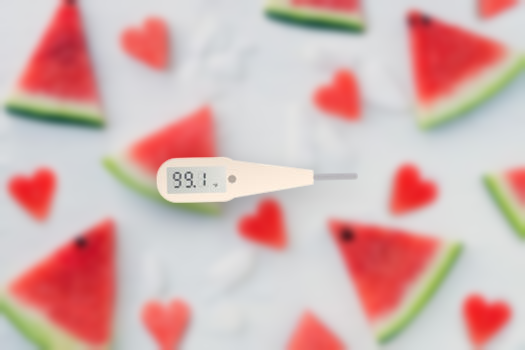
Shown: value=99.1 unit=°F
